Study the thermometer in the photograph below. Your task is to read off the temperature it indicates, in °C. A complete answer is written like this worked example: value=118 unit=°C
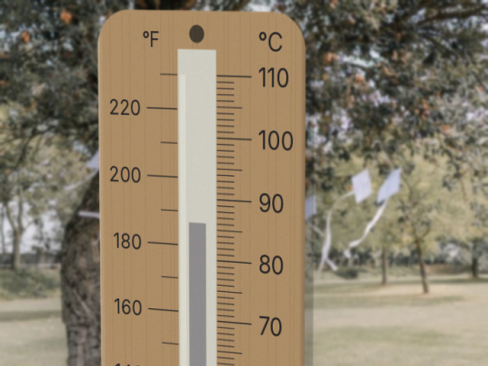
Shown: value=86 unit=°C
